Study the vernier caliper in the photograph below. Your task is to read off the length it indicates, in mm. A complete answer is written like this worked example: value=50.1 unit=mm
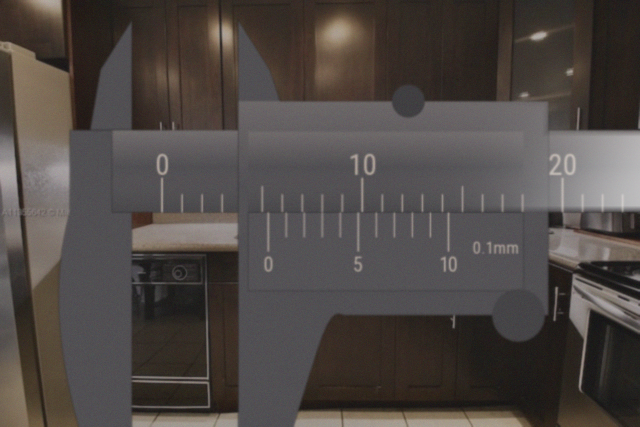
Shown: value=5.3 unit=mm
